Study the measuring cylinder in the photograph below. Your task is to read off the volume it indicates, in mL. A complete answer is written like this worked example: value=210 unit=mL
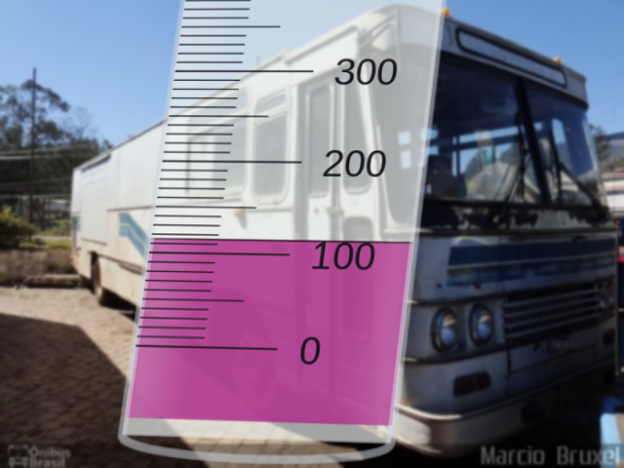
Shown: value=115 unit=mL
